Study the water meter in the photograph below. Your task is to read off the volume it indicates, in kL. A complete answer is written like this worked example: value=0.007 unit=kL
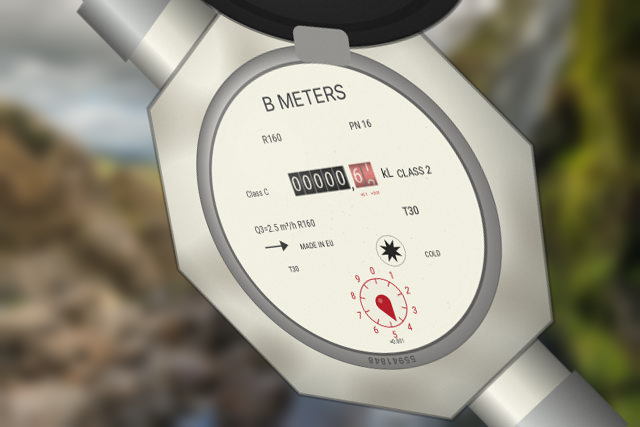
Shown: value=0.614 unit=kL
